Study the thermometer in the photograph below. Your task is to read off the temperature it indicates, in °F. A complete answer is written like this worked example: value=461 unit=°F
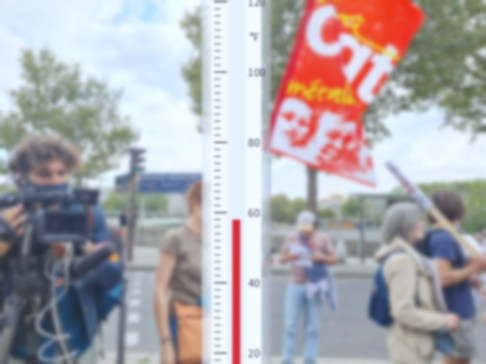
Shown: value=58 unit=°F
